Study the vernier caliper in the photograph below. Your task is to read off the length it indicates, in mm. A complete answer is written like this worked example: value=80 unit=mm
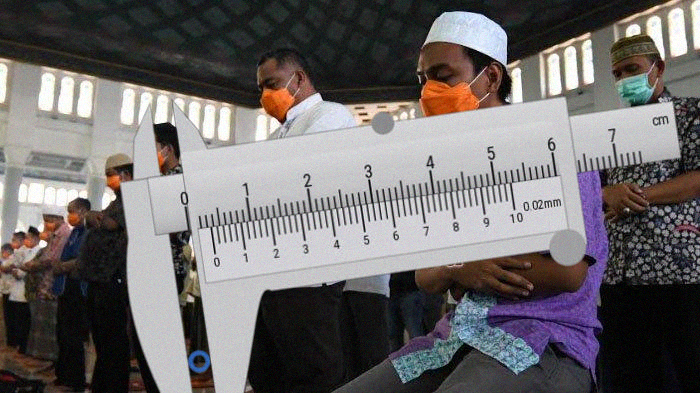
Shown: value=3.6 unit=mm
